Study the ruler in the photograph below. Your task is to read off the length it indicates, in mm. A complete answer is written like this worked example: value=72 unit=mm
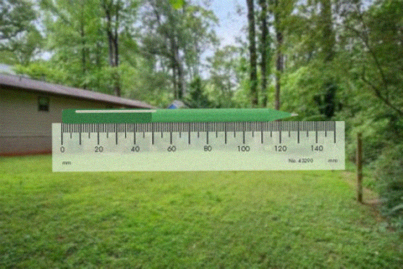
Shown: value=130 unit=mm
